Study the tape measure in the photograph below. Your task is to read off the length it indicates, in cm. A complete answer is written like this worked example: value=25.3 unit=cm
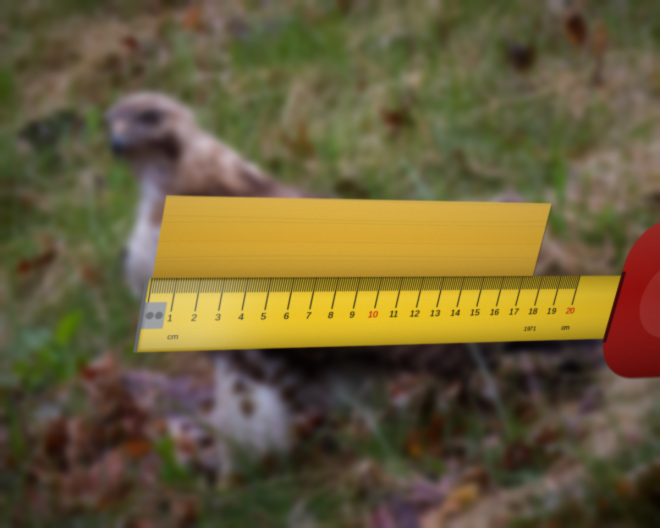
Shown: value=17.5 unit=cm
